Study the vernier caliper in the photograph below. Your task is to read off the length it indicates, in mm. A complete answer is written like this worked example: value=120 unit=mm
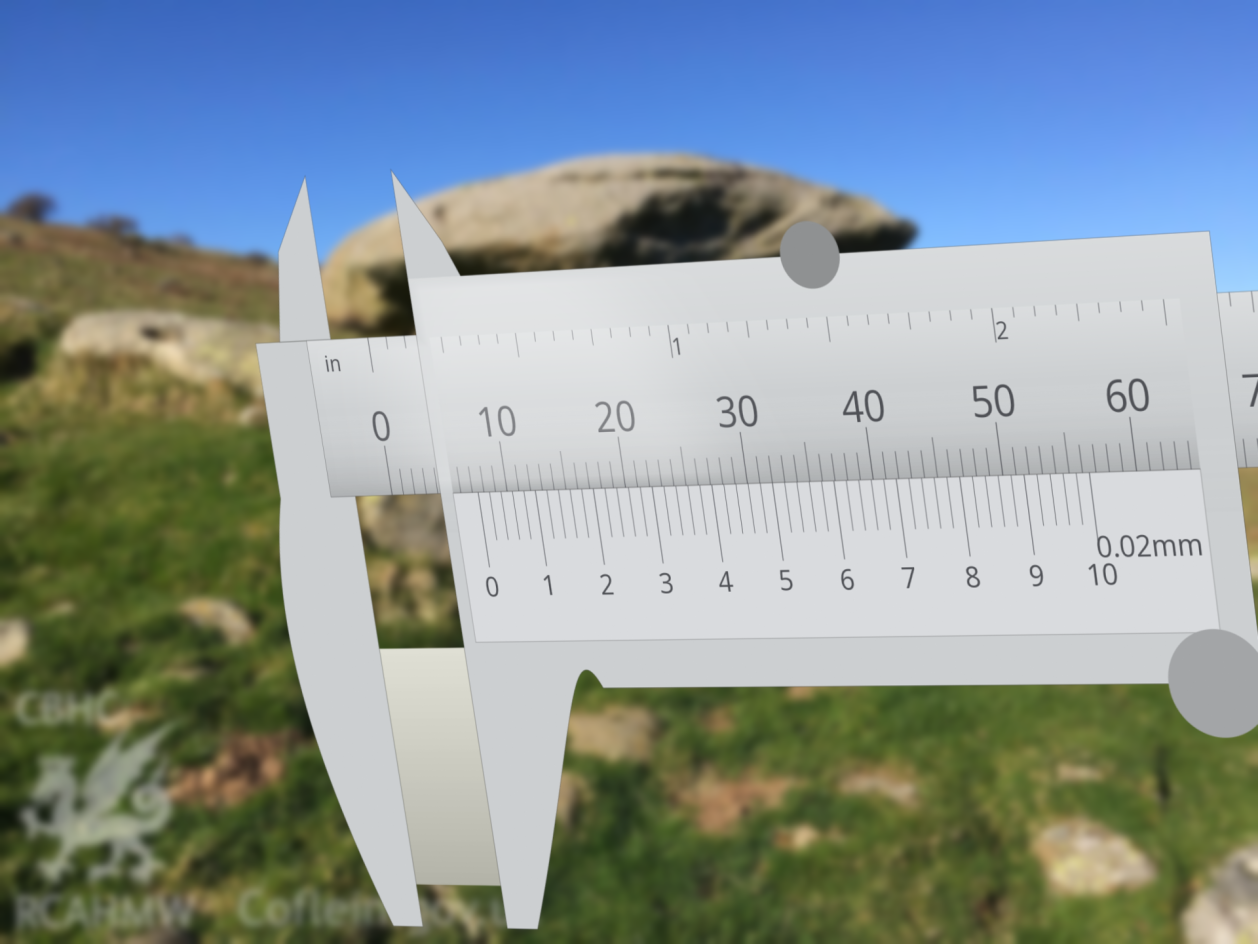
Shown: value=7.5 unit=mm
